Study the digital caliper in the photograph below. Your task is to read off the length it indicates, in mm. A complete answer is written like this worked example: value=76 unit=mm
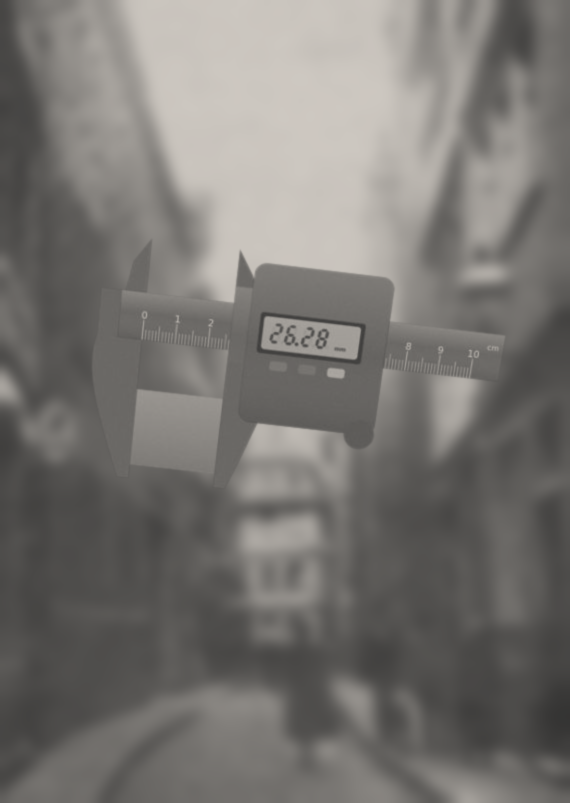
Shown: value=26.28 unit=mm
